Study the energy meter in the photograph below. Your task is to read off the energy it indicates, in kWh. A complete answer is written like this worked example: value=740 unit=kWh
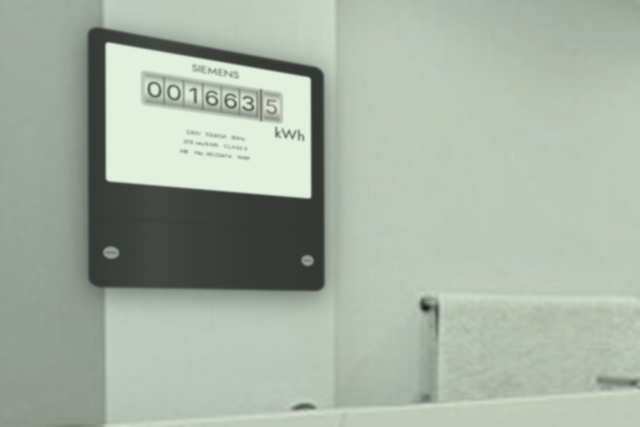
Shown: value=1663.5 unit=kWh
